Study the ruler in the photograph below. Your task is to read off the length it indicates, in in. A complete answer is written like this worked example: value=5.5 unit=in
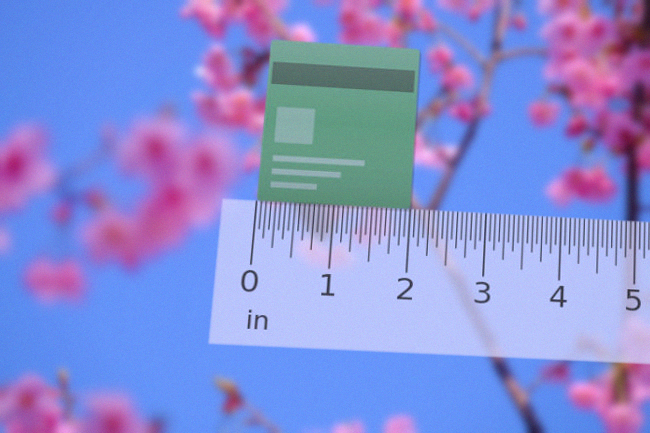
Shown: value=2 unit=in
